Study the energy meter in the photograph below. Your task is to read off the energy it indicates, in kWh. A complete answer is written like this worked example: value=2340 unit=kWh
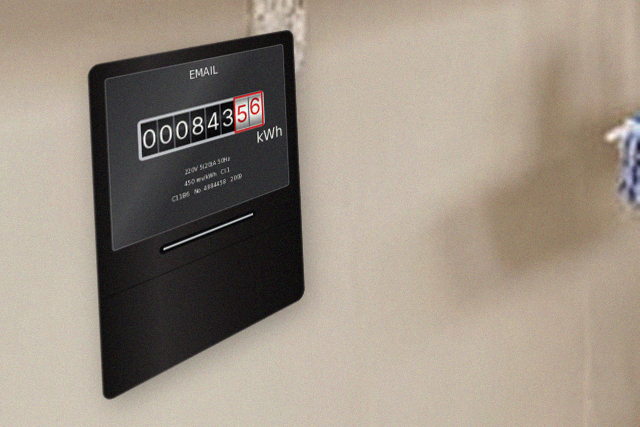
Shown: value=843.56 unit=kWh
